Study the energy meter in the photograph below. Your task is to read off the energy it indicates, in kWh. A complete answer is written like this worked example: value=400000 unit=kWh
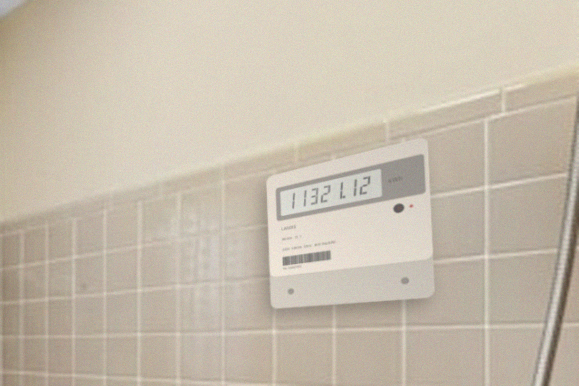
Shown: value=11321.12 unit=kWh
